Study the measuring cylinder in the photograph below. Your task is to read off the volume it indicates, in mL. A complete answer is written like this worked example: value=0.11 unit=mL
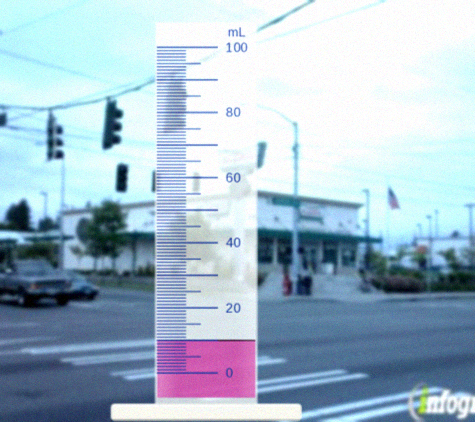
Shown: value=10 unit=mL
